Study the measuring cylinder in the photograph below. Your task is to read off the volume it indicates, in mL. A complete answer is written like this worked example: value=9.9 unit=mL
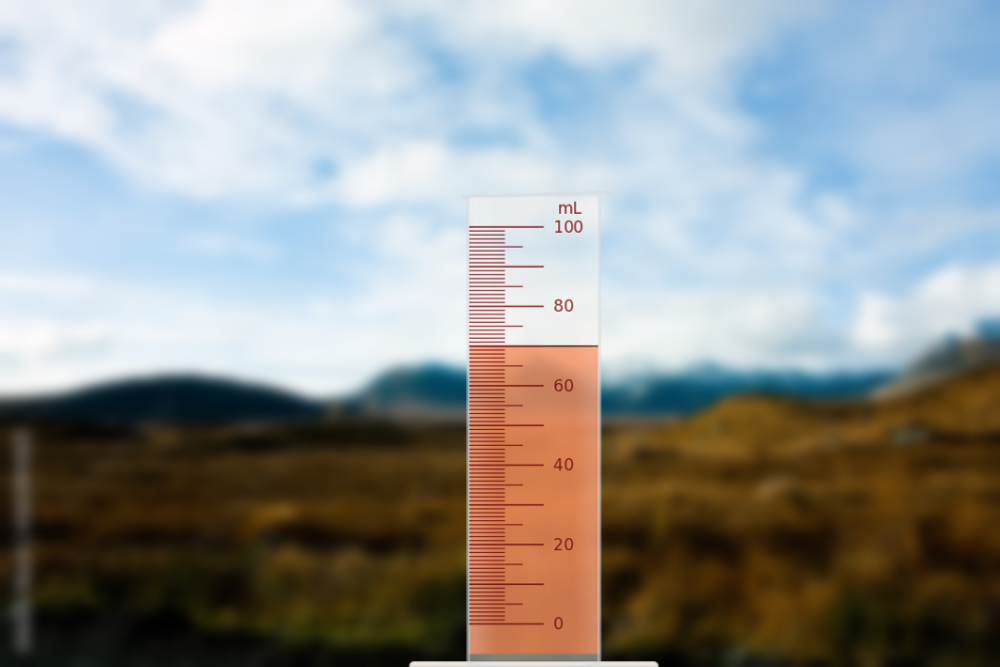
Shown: value=70 unit=mL
